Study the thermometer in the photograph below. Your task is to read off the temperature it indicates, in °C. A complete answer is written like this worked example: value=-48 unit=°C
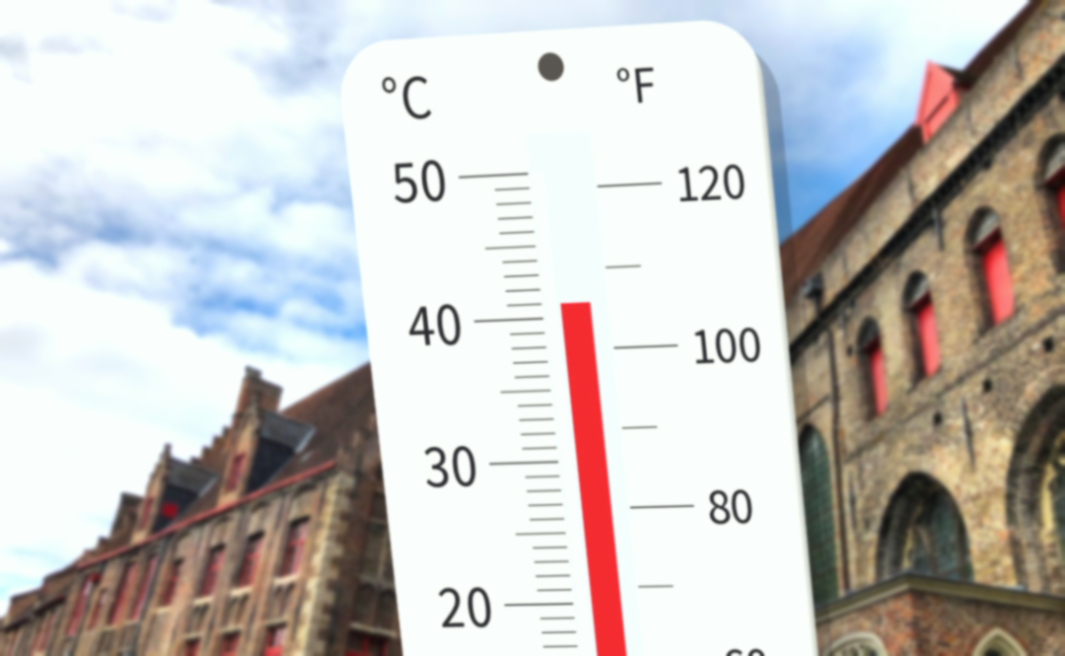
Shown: value=41 unit=°C
